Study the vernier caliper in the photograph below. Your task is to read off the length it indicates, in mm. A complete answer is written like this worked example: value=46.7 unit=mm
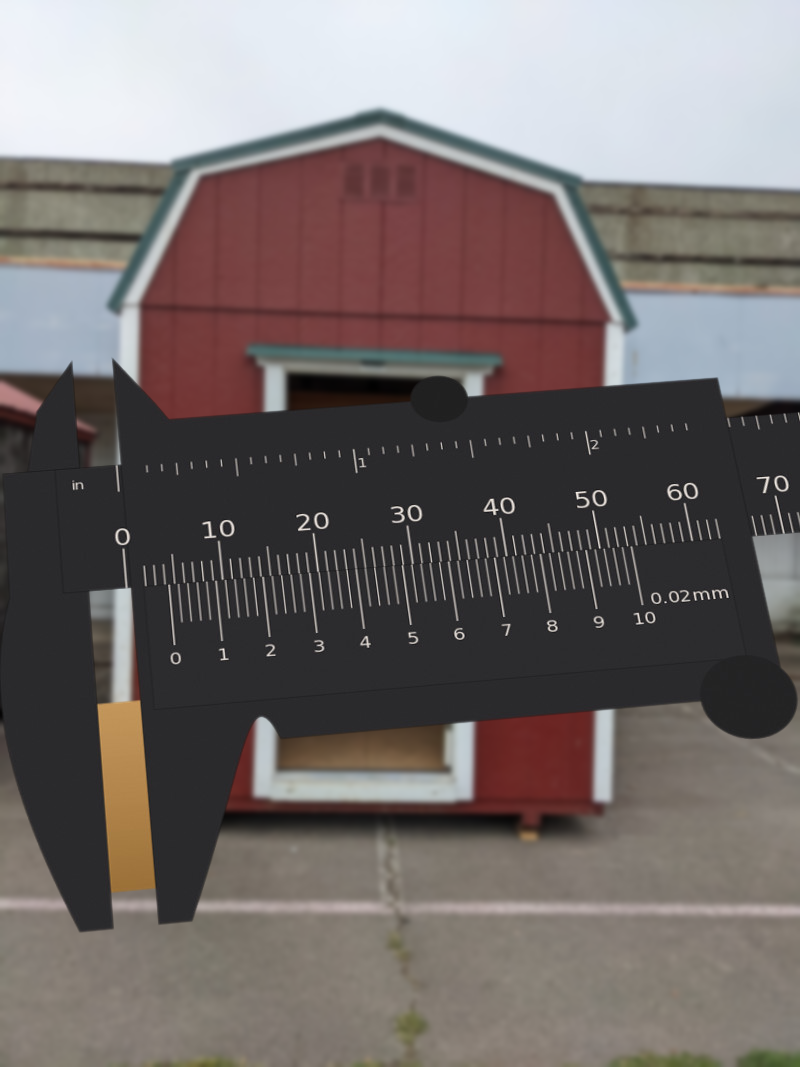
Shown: value=4.4 unit=mm
